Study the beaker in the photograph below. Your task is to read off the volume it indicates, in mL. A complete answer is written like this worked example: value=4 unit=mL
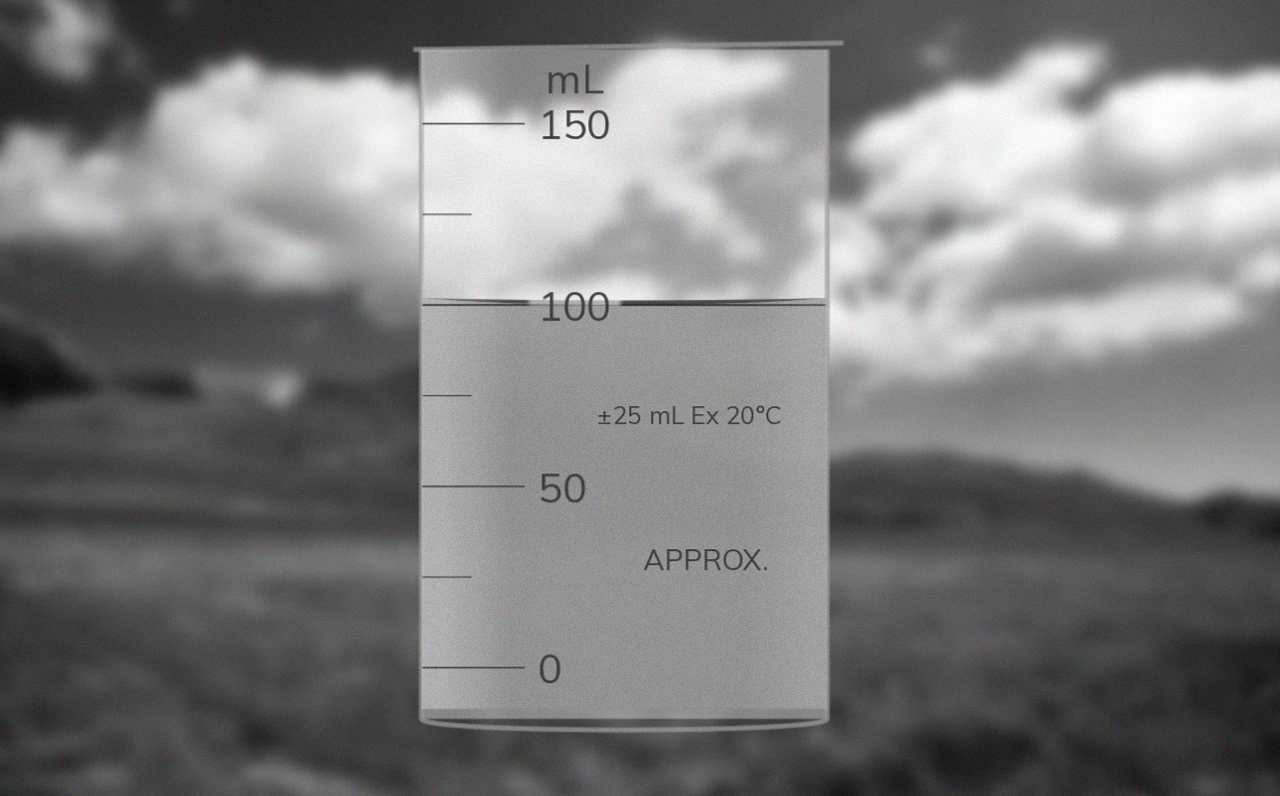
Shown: value=100 unit=mL
